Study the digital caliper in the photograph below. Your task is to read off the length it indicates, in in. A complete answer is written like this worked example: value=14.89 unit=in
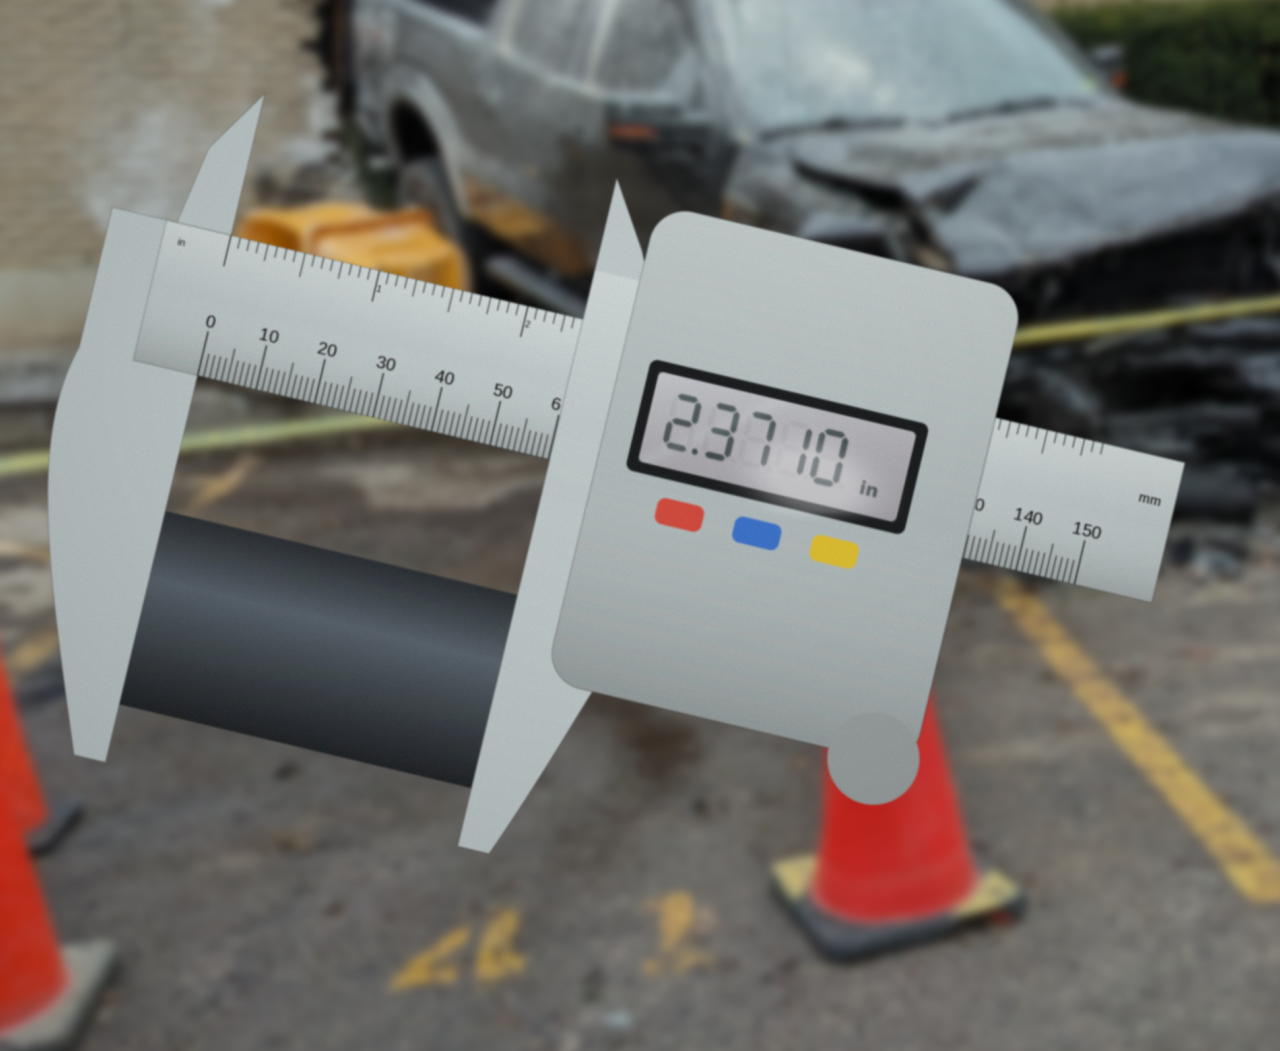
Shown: value=2.3710 unit=in
